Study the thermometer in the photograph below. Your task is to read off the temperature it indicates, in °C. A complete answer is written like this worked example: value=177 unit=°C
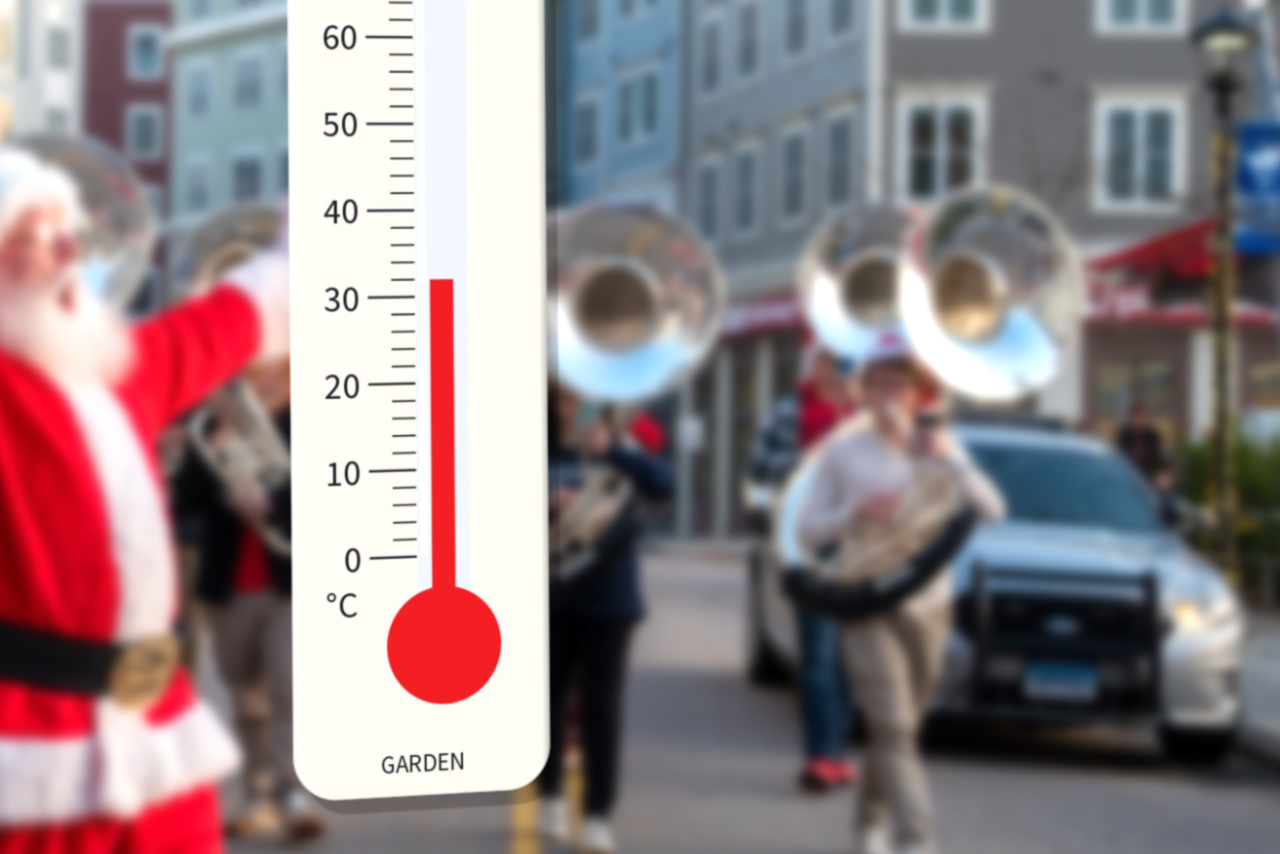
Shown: value=32 unit=°C
